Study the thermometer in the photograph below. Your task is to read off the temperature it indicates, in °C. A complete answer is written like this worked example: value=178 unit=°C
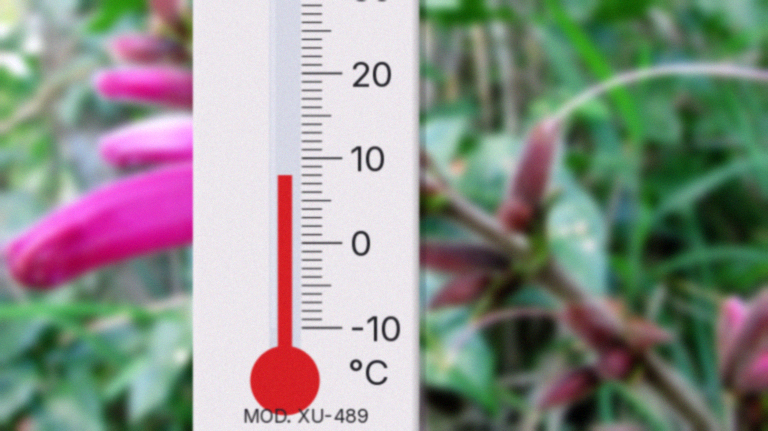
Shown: value=8 unit=°C
